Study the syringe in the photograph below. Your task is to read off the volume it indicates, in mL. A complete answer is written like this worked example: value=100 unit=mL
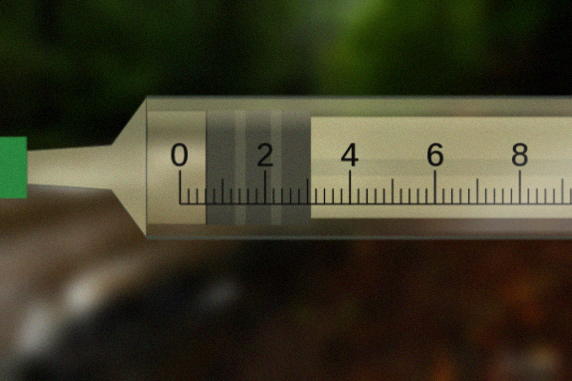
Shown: value=0.6 unit=mL
